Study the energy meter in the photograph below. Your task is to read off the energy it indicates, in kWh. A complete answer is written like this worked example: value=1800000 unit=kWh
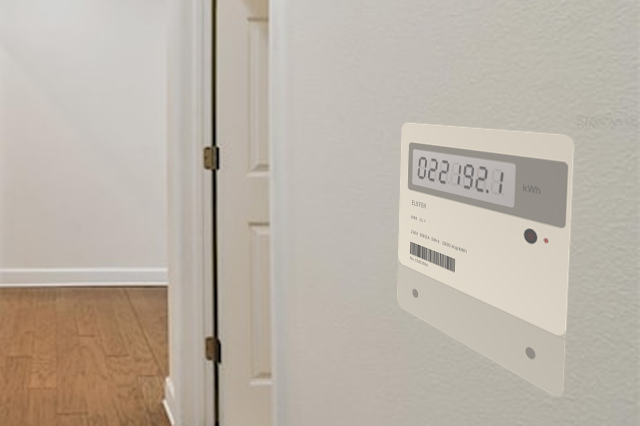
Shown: value=22192.1 unit=kWh
